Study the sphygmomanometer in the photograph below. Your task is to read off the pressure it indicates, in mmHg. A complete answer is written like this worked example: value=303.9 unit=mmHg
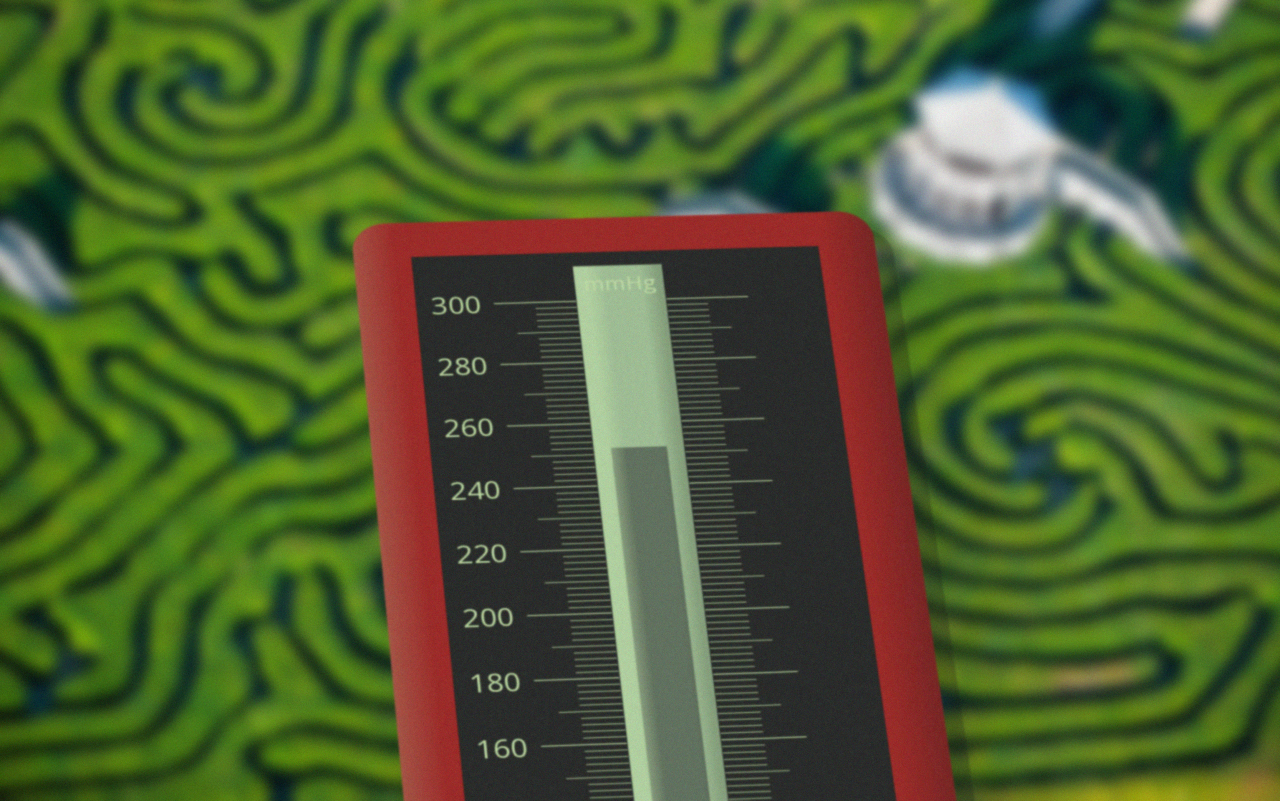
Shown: value=252 unit=mmHg
